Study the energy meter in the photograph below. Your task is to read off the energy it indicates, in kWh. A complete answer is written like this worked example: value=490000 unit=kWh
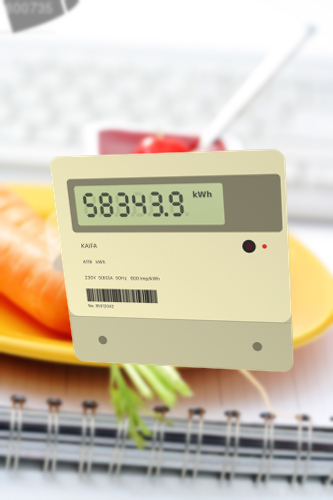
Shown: value=58343.9 unit=kWh
